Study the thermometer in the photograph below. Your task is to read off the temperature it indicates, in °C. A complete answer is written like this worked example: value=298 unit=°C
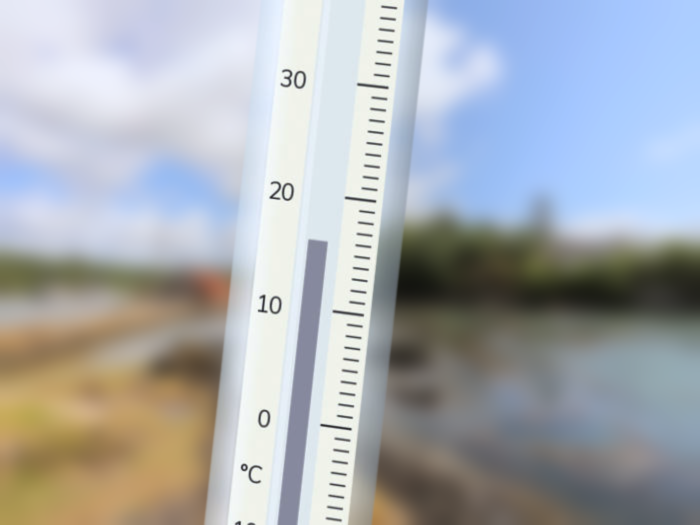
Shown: value=16 unit=°C
